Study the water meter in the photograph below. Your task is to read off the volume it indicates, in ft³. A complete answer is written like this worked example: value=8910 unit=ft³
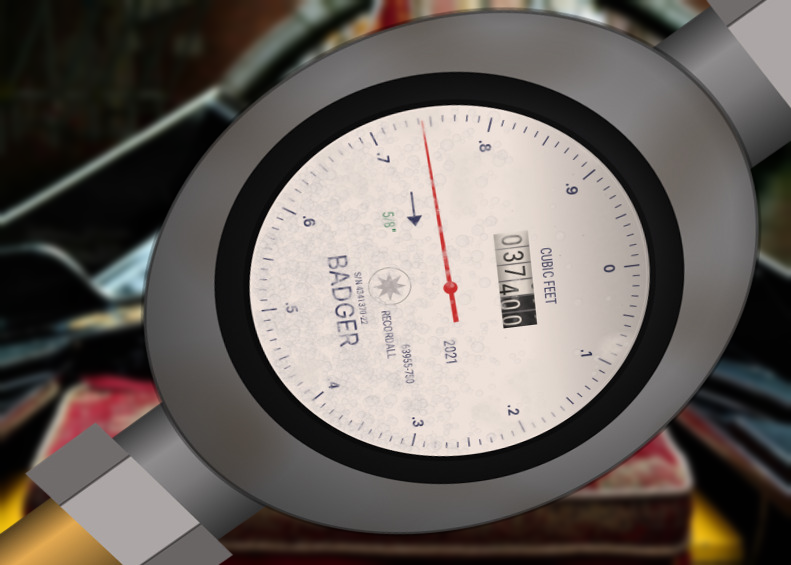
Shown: value=37399.74 unit=ft³
